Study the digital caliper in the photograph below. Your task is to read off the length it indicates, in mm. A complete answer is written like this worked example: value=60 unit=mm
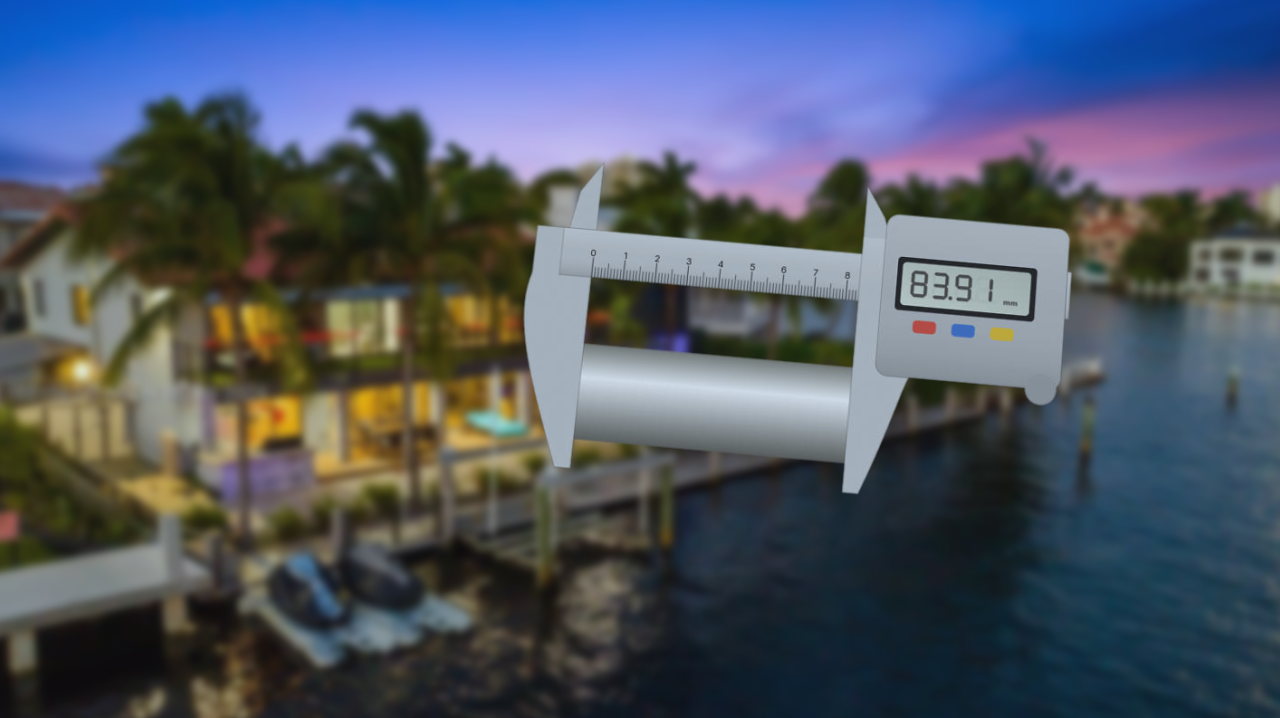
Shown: value=83.91 unit=mm
